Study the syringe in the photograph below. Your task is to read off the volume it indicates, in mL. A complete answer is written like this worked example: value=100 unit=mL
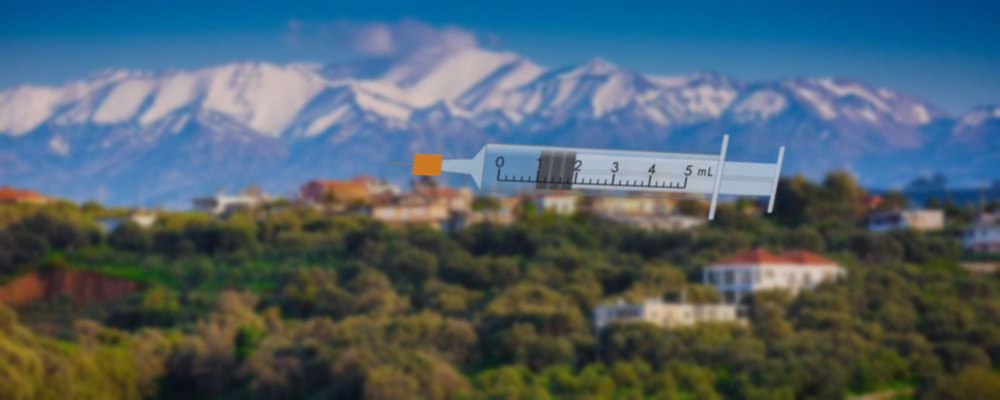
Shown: value=1 unit=mL
